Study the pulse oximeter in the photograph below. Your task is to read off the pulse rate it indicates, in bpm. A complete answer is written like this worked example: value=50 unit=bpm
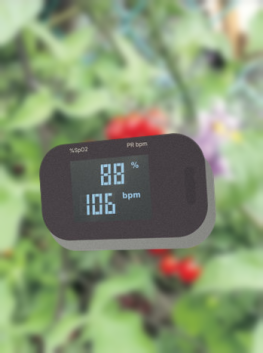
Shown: value=106 unit=bpm
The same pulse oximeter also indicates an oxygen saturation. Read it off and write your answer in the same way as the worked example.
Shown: value=88 unit=%
